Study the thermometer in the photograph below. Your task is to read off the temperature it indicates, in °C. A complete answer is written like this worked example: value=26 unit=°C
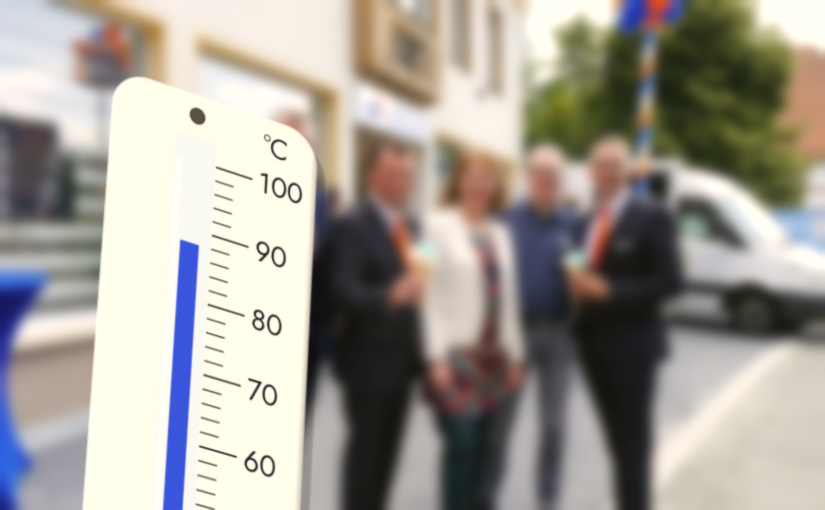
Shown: value=88 unit=°C
